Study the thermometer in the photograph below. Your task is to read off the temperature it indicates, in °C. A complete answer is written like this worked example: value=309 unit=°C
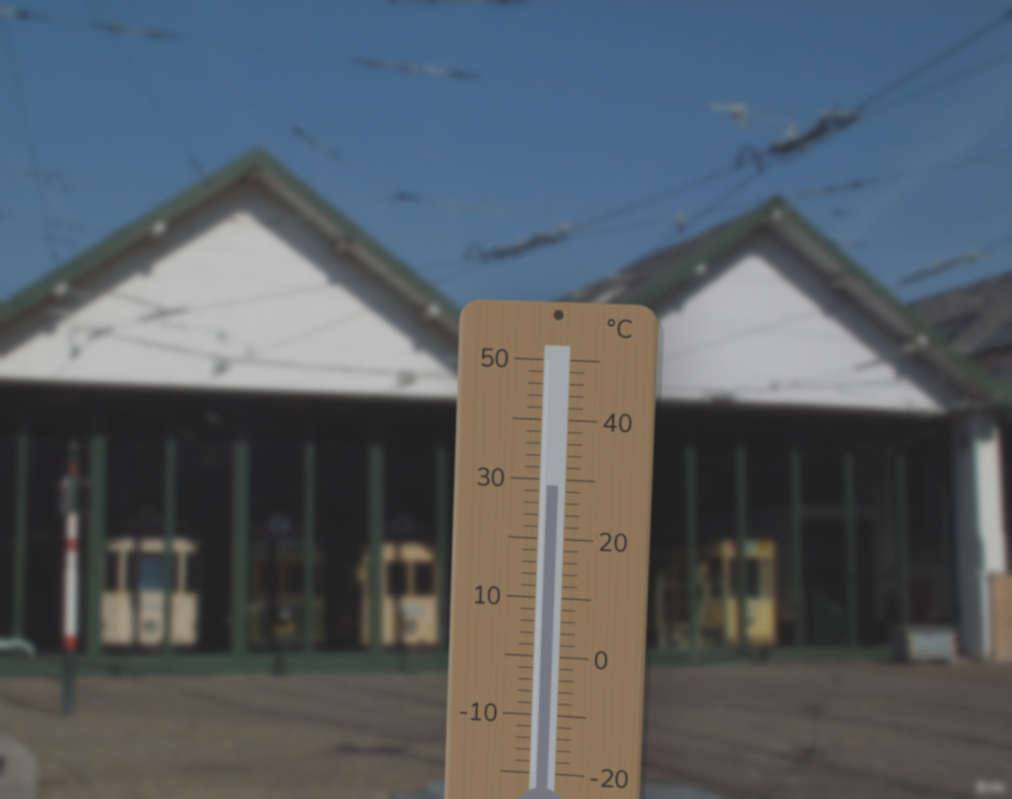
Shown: value=29 unit=°C
